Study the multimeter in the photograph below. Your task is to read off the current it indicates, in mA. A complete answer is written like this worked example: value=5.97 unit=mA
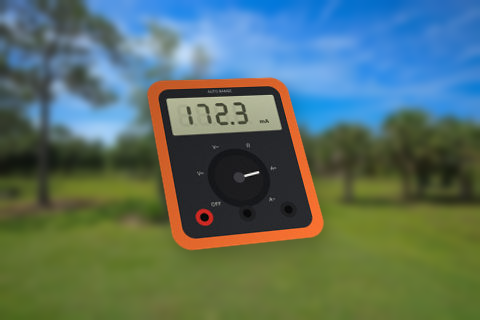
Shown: value=172.3 unit=mA
